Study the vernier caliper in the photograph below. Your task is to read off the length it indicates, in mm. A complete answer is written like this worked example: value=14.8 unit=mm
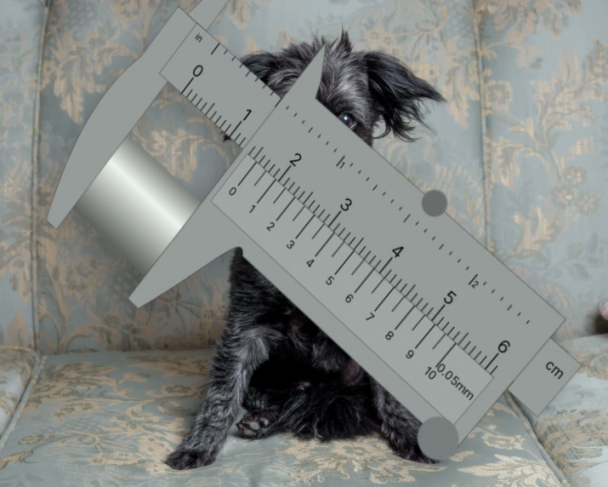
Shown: value=15.6 unit=mm
